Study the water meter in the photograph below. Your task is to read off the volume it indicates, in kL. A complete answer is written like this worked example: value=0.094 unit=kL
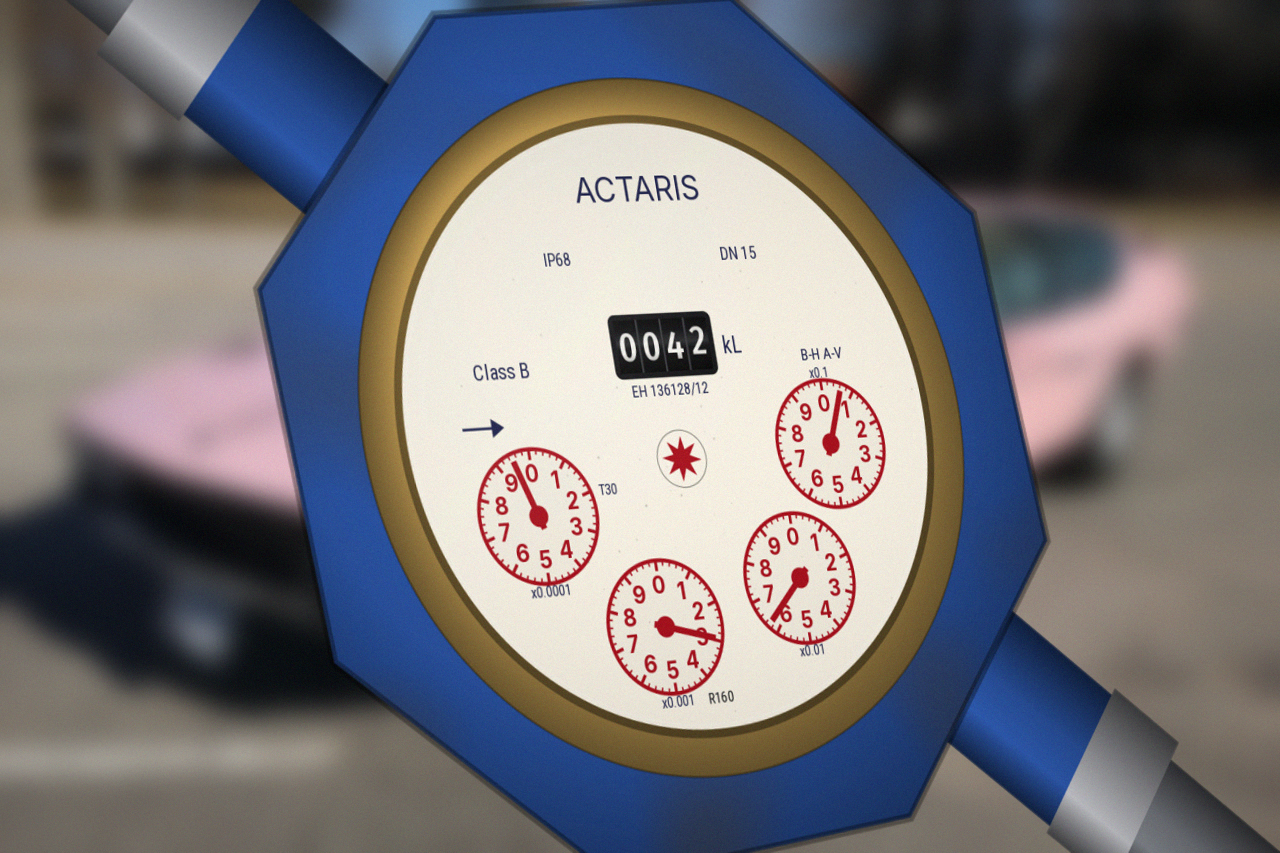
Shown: value=42.0629 unit=kL
